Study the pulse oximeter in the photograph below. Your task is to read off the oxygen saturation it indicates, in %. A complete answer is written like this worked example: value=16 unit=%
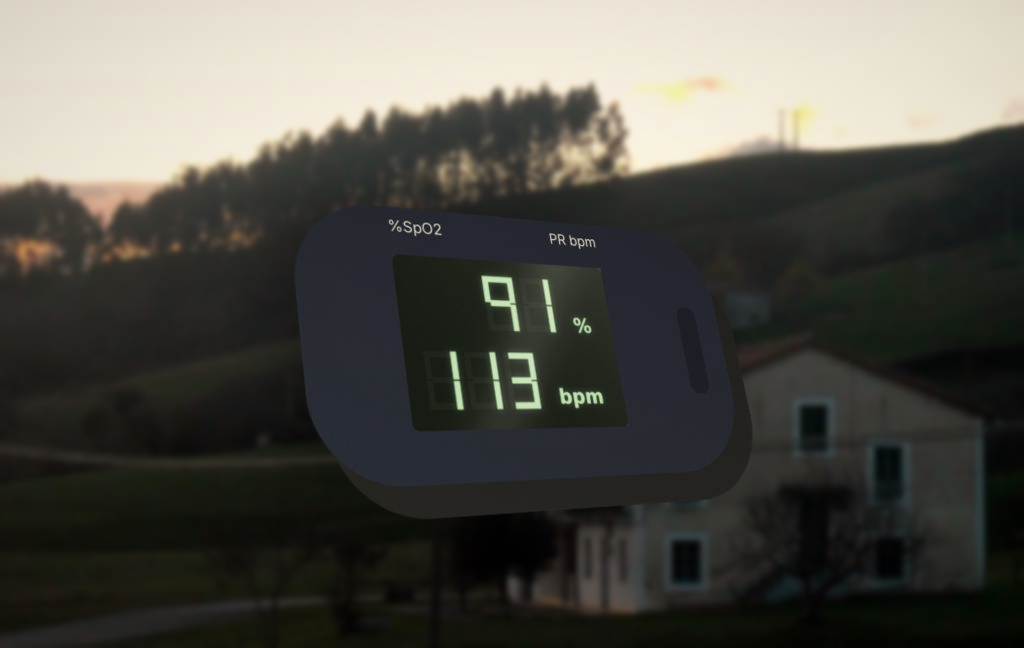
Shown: value=91 unit=%
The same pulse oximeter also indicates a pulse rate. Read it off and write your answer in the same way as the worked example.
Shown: value=113 unit=bpm
